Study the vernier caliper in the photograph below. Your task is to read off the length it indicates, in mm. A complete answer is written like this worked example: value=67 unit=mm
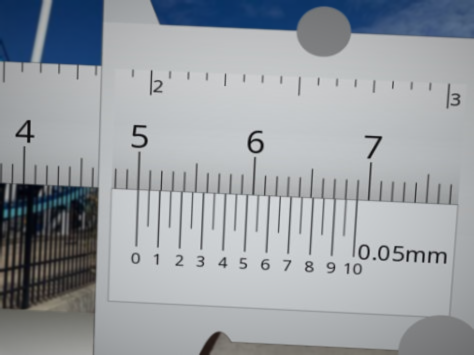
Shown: value=50.0 unit=mm
